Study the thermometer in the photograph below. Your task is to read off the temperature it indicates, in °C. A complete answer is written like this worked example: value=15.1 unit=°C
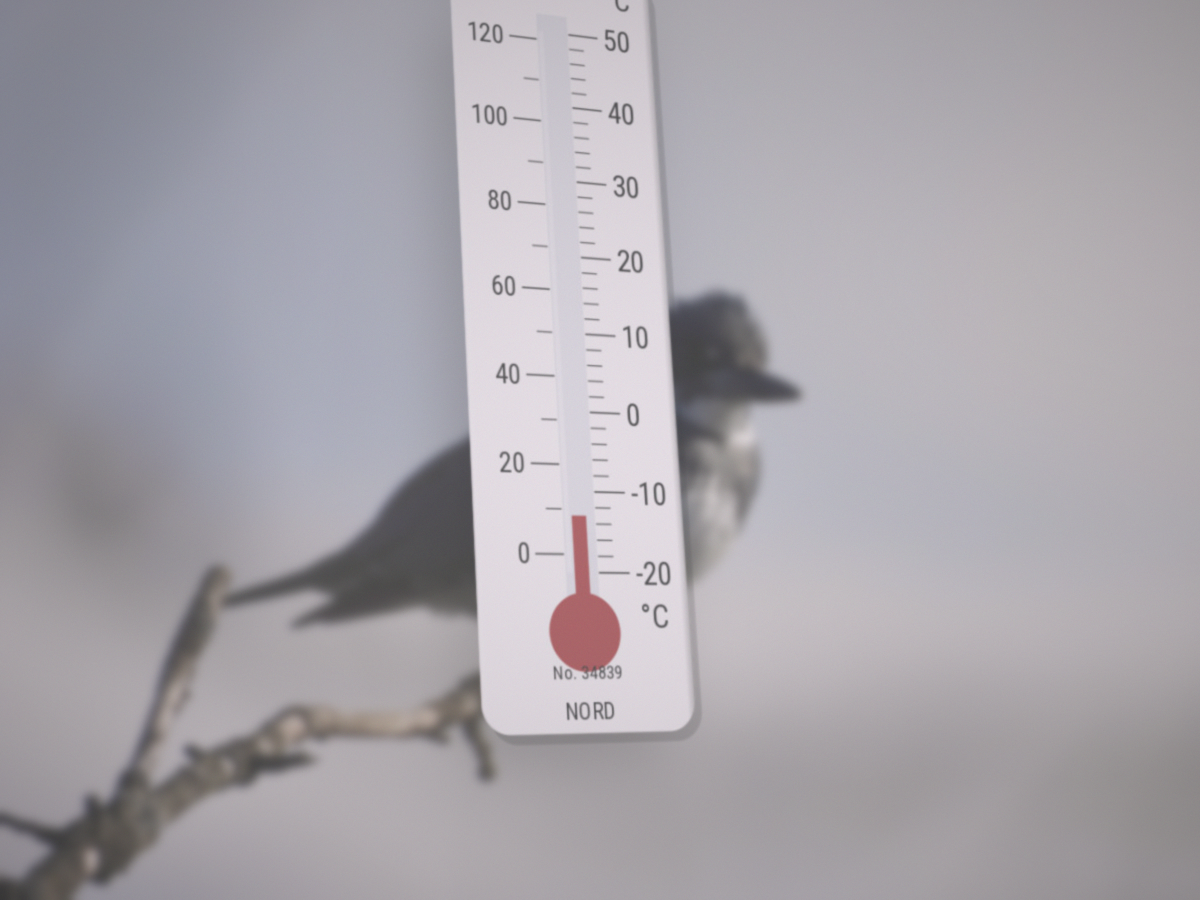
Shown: value=-13 unit=°C
